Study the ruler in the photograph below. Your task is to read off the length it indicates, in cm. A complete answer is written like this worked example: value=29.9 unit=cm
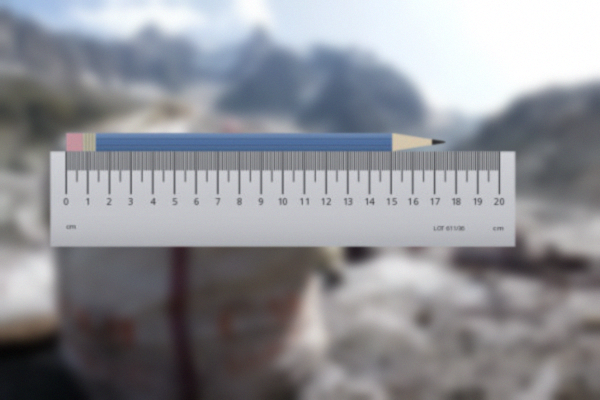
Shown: value=17.5 unit=cm
